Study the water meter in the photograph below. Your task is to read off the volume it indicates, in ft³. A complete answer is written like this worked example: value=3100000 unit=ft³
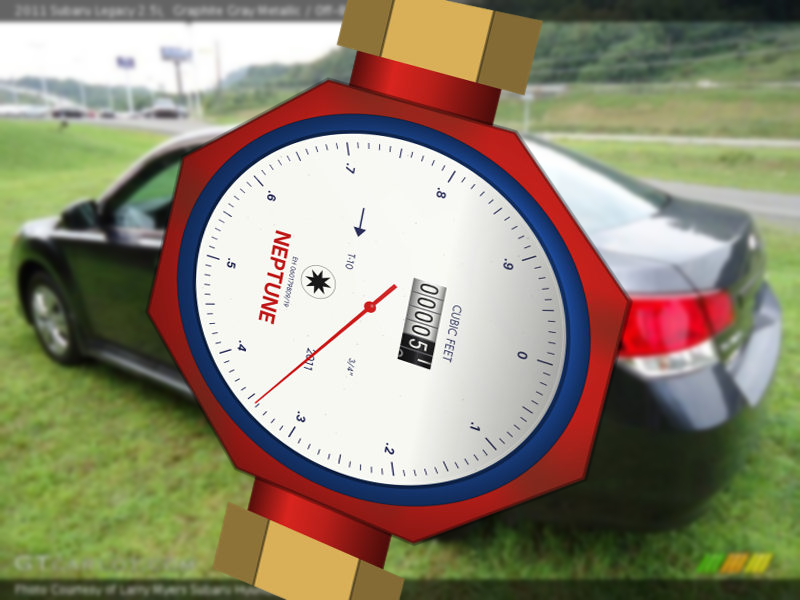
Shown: value=51.34 unit=ft³
